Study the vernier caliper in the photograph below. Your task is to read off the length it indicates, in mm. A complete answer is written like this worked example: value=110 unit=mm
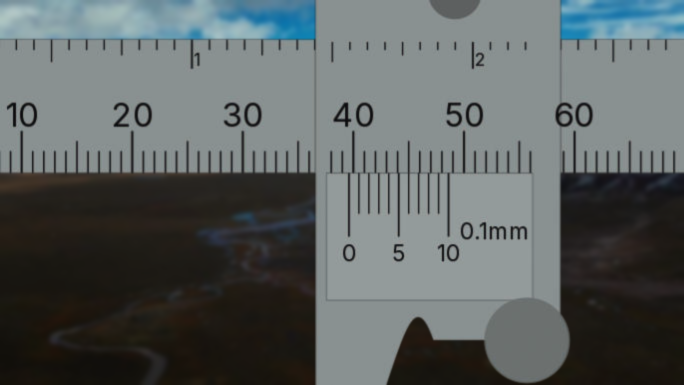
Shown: value=39.6 unit=mm
